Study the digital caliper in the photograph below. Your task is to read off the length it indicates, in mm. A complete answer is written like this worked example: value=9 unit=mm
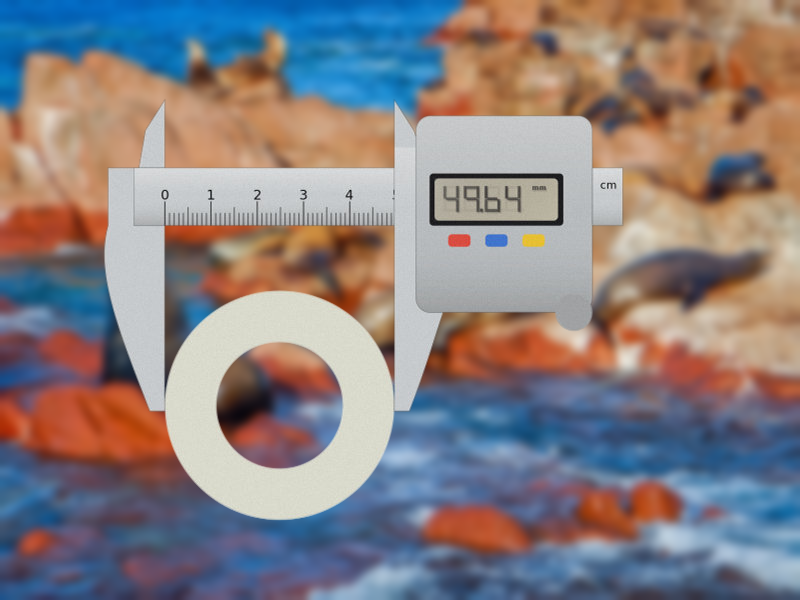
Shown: value=49.64 unit=mm
